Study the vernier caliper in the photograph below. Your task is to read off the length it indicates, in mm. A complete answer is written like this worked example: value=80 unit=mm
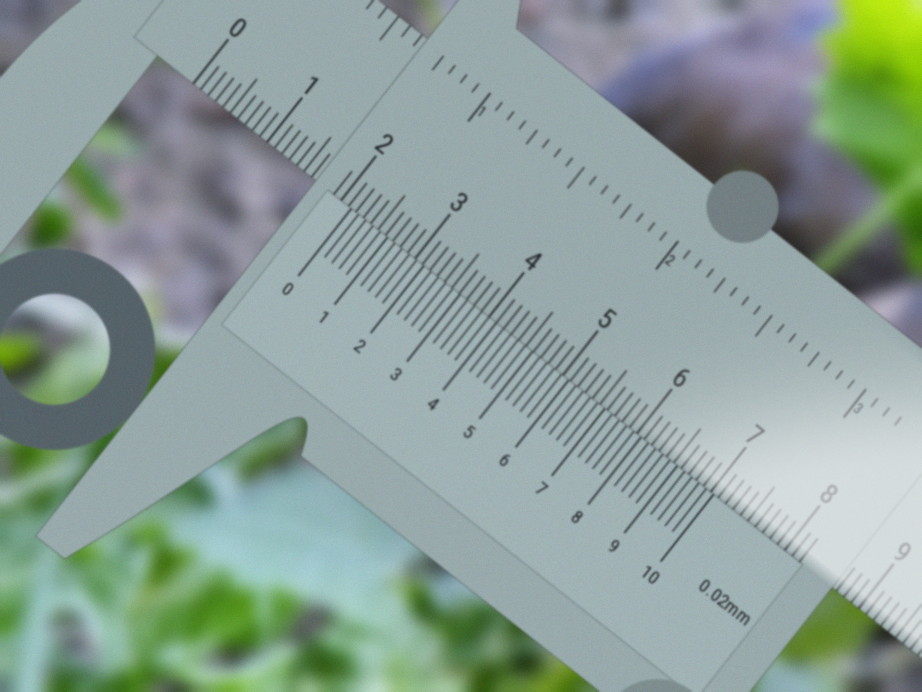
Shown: value=21.4 unit=mm
